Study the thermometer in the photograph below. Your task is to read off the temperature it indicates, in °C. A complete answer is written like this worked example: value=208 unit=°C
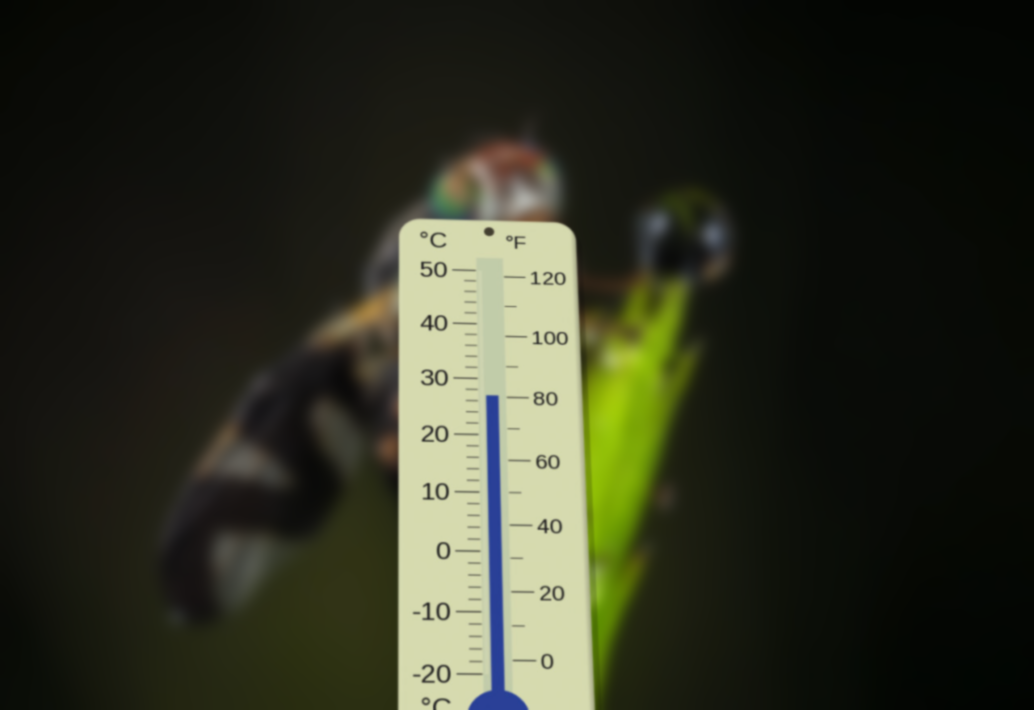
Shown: value=27 unit=°C
